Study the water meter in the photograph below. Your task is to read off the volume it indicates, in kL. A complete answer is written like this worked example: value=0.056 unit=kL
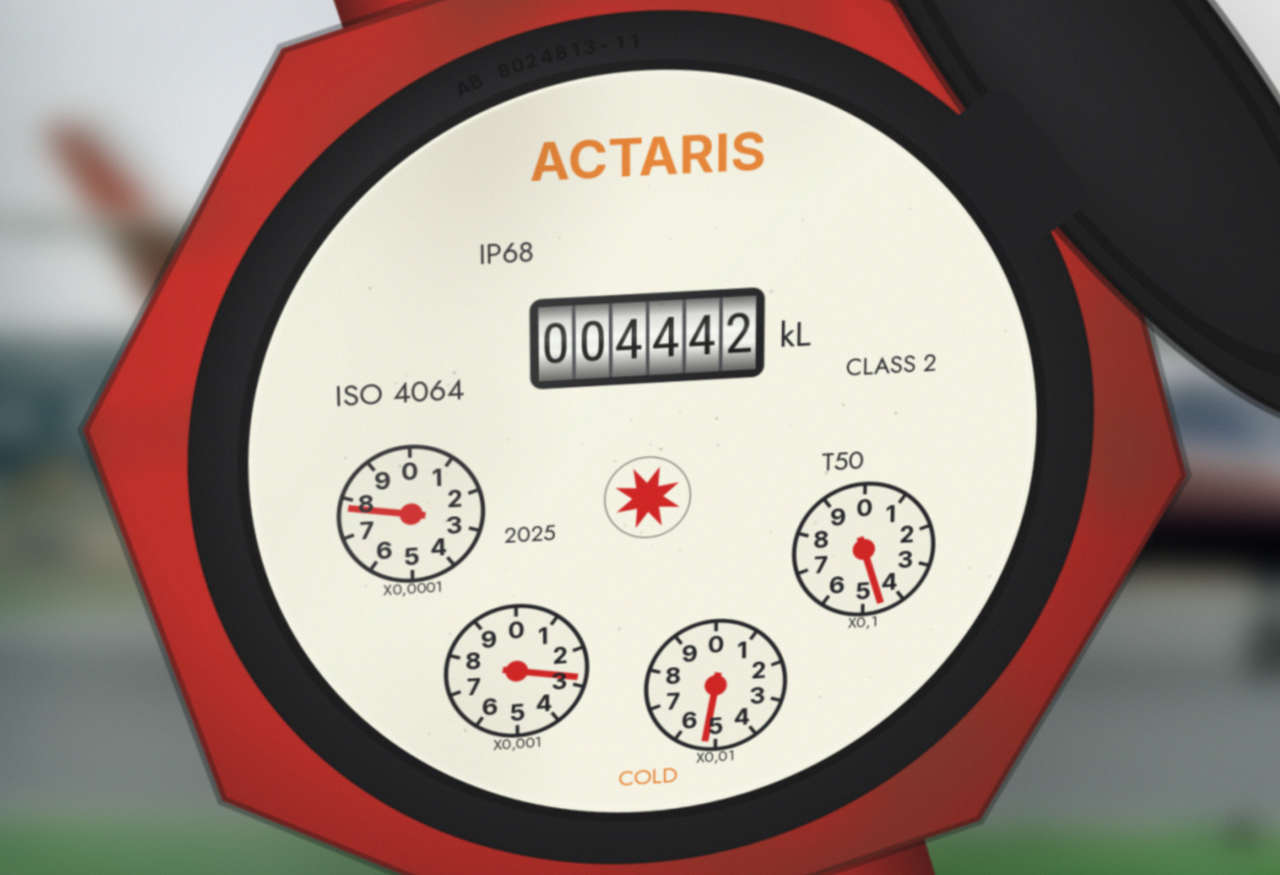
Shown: value=4442.4527 unit=kL
